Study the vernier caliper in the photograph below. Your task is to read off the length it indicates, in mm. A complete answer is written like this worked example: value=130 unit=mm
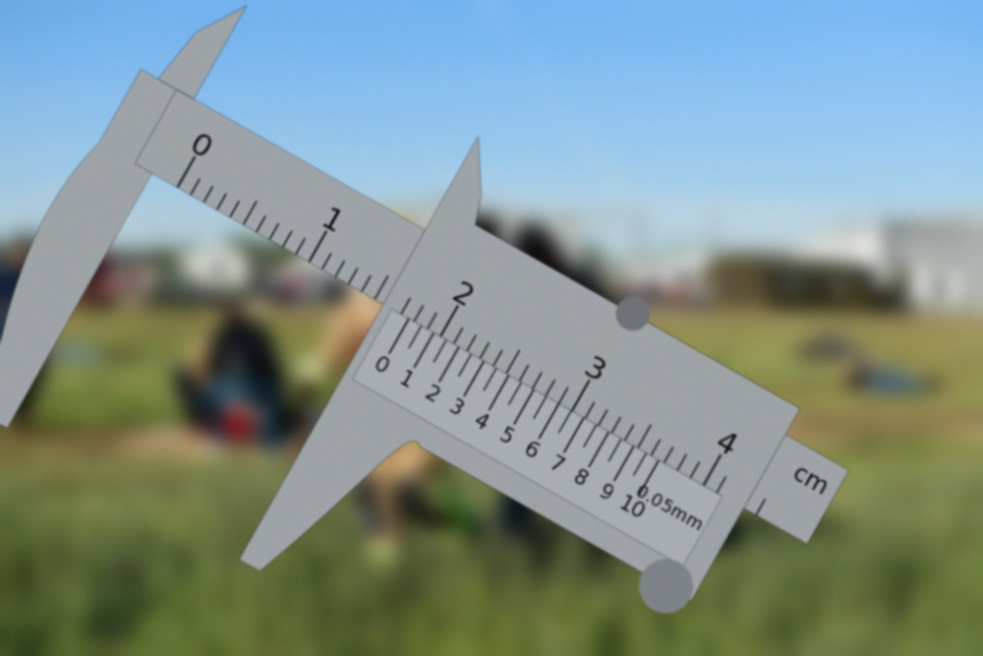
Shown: value=17.6 unit=mm
